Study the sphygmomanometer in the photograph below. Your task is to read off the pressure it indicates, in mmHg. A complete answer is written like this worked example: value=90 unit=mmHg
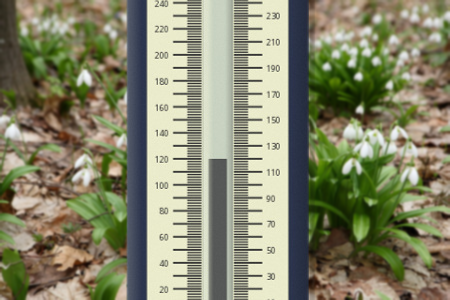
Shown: value=120 unit=mmHg
